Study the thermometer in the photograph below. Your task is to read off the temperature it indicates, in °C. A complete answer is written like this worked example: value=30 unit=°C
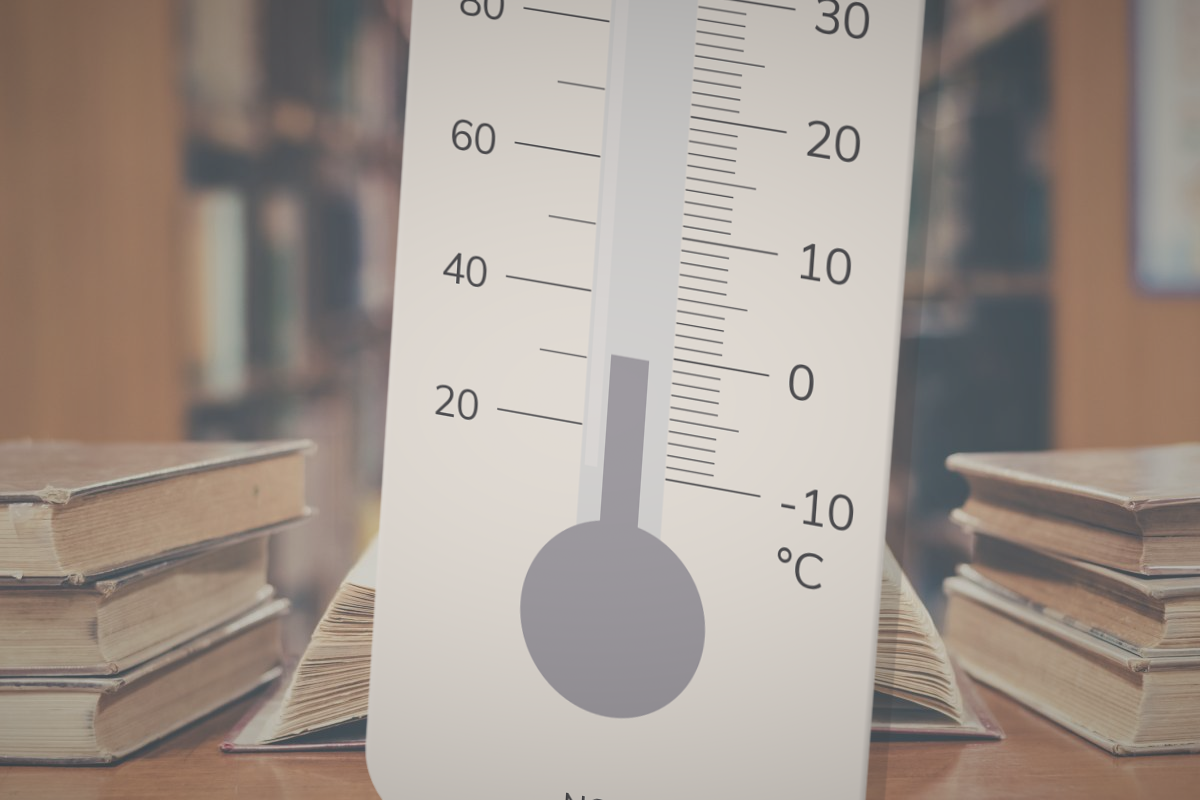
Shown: value=-0.5 unit=°C
